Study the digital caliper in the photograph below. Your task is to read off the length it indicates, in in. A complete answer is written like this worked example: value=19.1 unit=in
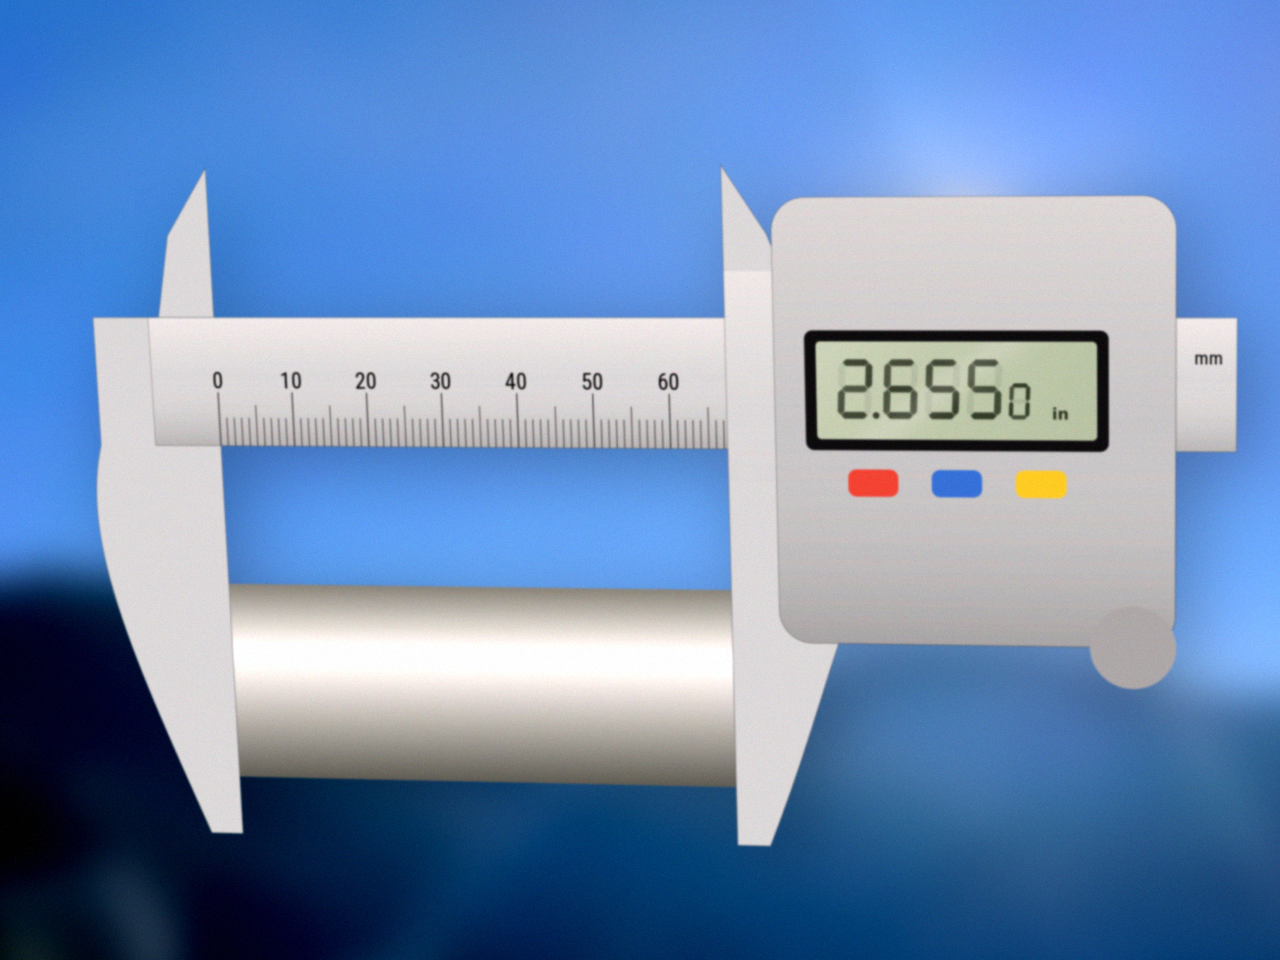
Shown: value=2.6550 unit=in
